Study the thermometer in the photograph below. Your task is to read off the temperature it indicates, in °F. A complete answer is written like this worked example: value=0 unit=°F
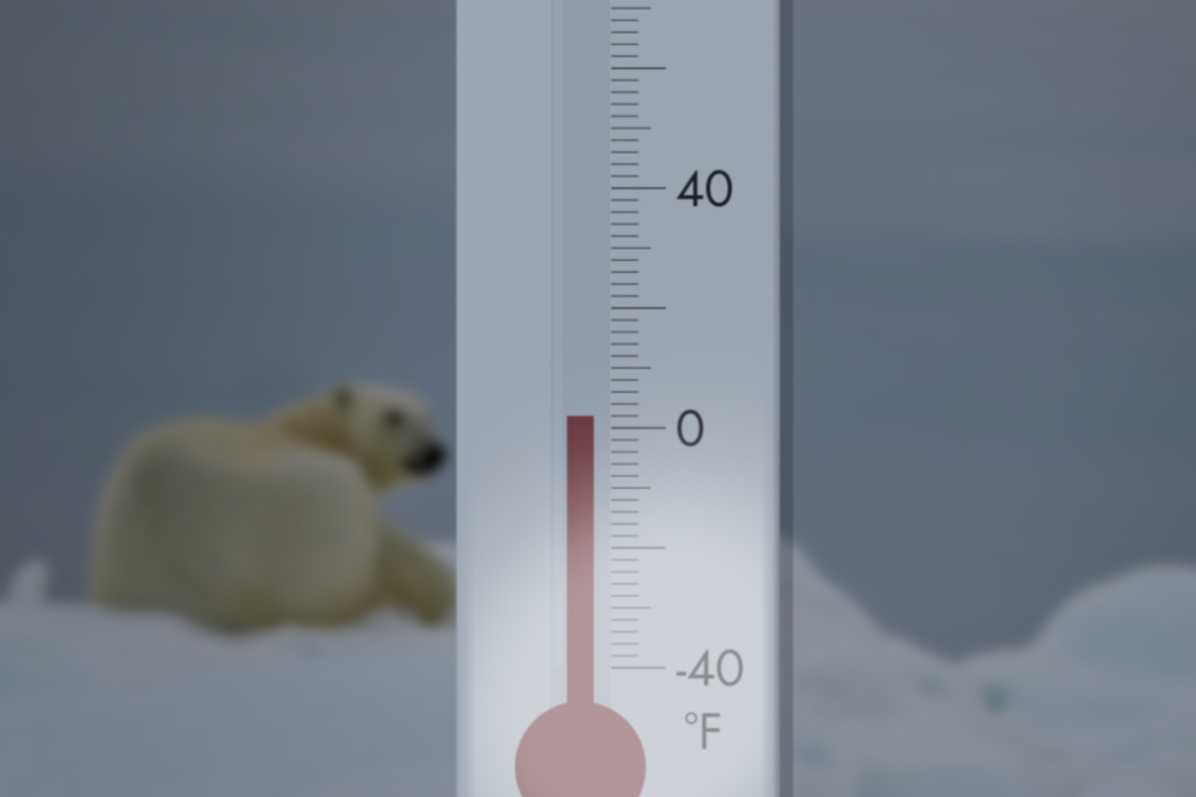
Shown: value=2 unit=°F
